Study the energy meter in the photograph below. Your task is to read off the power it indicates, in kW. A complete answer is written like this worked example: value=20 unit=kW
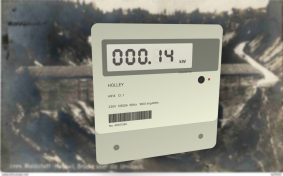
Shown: value=0.14 unit=kW
